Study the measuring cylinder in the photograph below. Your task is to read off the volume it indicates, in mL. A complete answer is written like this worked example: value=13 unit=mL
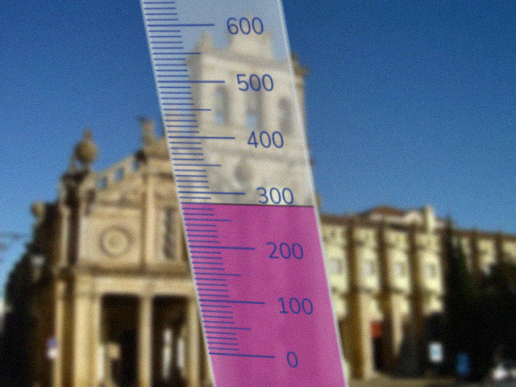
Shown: value=280 unit=mL
